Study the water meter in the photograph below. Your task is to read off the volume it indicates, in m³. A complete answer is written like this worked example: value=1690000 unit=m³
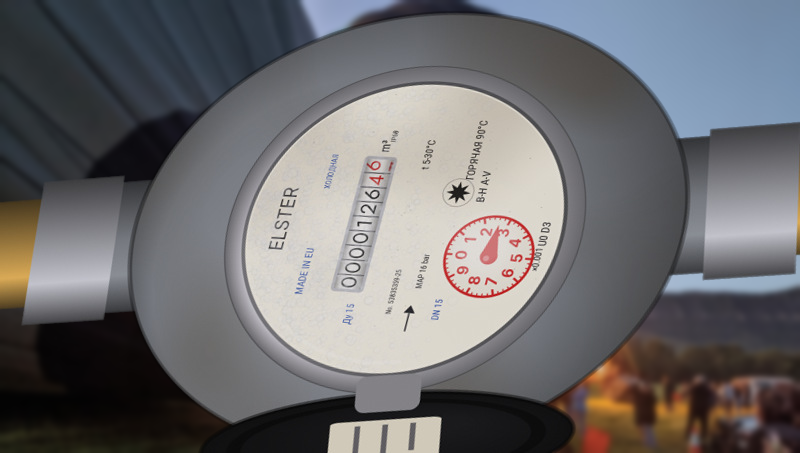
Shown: value=126.462 unit=m³
